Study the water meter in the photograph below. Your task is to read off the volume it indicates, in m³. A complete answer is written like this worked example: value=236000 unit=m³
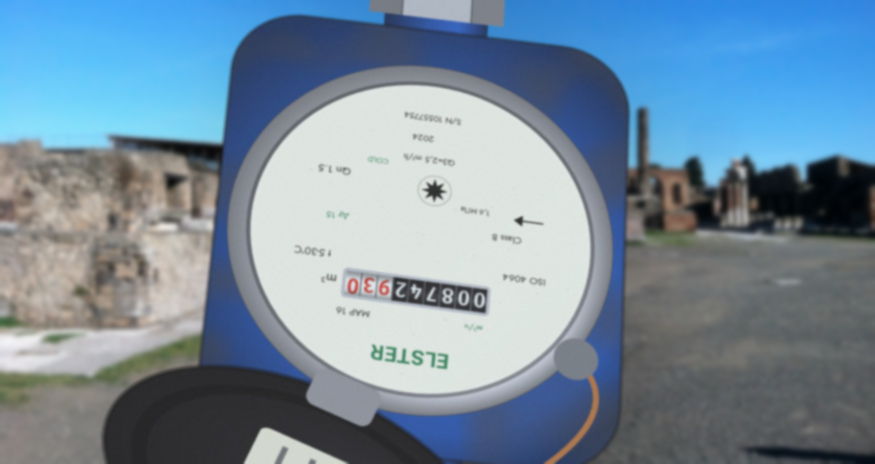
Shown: value=8742.930 unit=m³
